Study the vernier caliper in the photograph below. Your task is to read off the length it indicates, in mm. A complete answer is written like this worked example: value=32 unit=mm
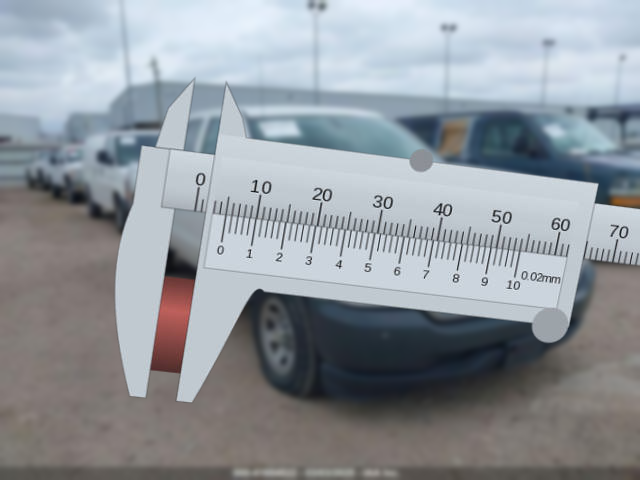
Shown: value=5.0 unit=mm
